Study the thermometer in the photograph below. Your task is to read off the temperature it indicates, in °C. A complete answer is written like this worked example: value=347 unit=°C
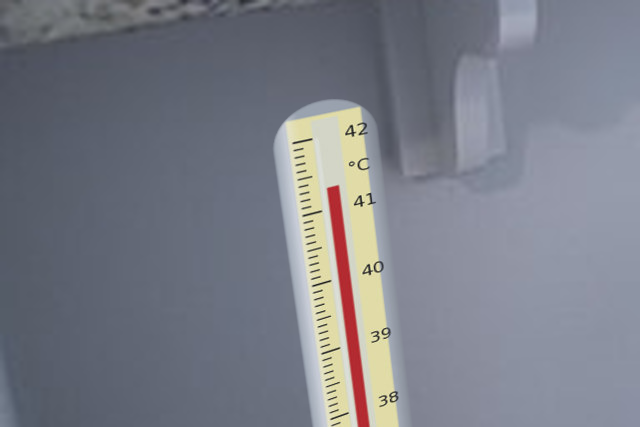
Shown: value=41.3 unit=°C
